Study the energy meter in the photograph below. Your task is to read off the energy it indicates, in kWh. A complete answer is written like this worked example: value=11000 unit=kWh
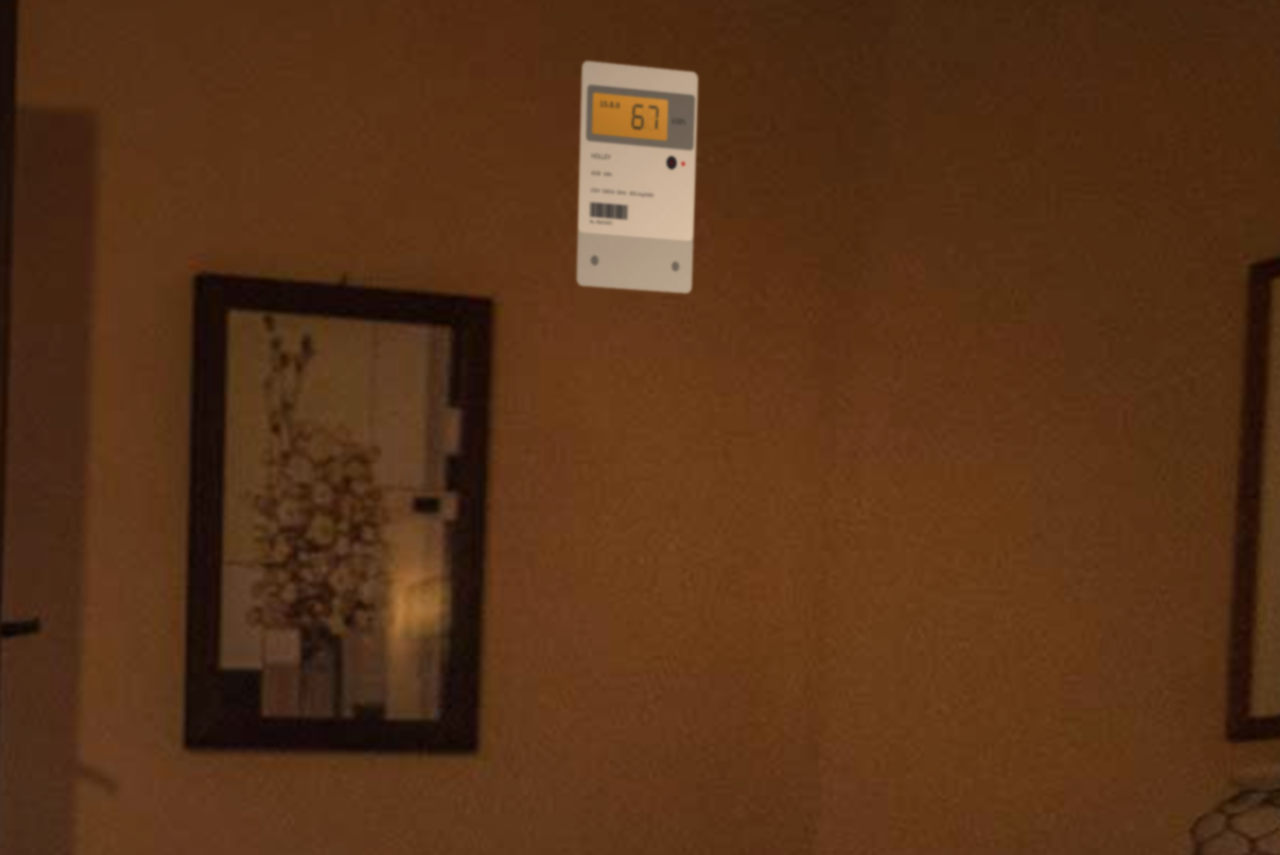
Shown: value=67 unit=kWh
